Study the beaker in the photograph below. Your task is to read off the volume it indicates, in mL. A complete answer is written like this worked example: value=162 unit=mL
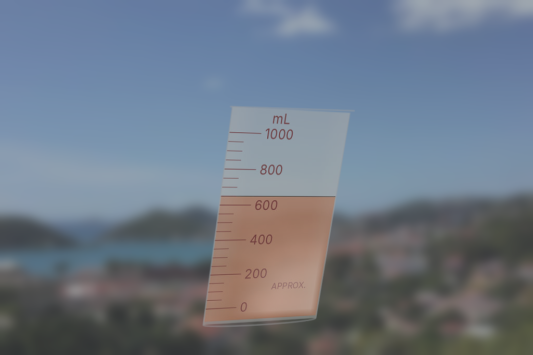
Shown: value=650 unit=mL
